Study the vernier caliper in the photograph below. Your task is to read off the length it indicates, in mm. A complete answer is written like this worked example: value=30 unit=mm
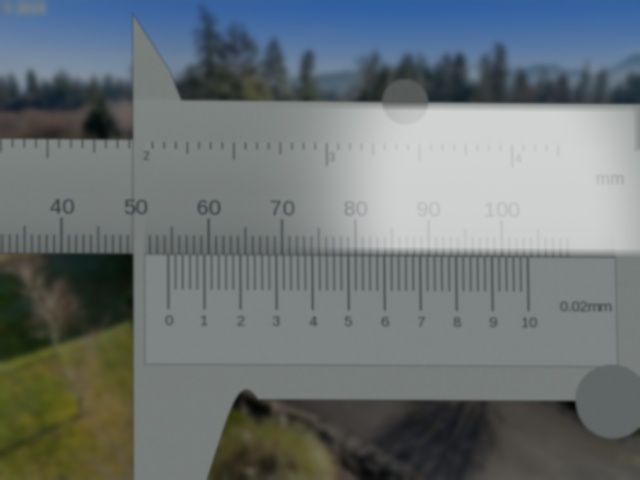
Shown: value=54.5 unit=mm
